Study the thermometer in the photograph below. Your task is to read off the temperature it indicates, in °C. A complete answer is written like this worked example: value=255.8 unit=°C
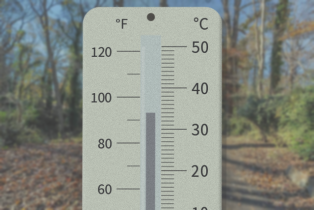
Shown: value=34 unit=°C
